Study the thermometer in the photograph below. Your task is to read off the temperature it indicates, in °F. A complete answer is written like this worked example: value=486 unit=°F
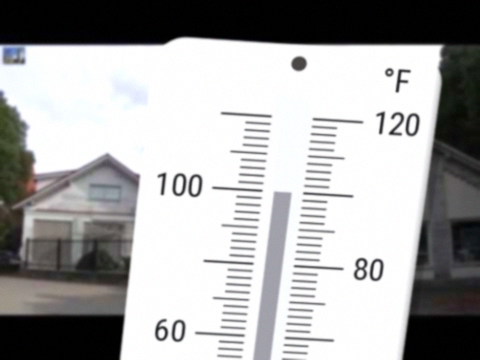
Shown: value=100 unit=°F
